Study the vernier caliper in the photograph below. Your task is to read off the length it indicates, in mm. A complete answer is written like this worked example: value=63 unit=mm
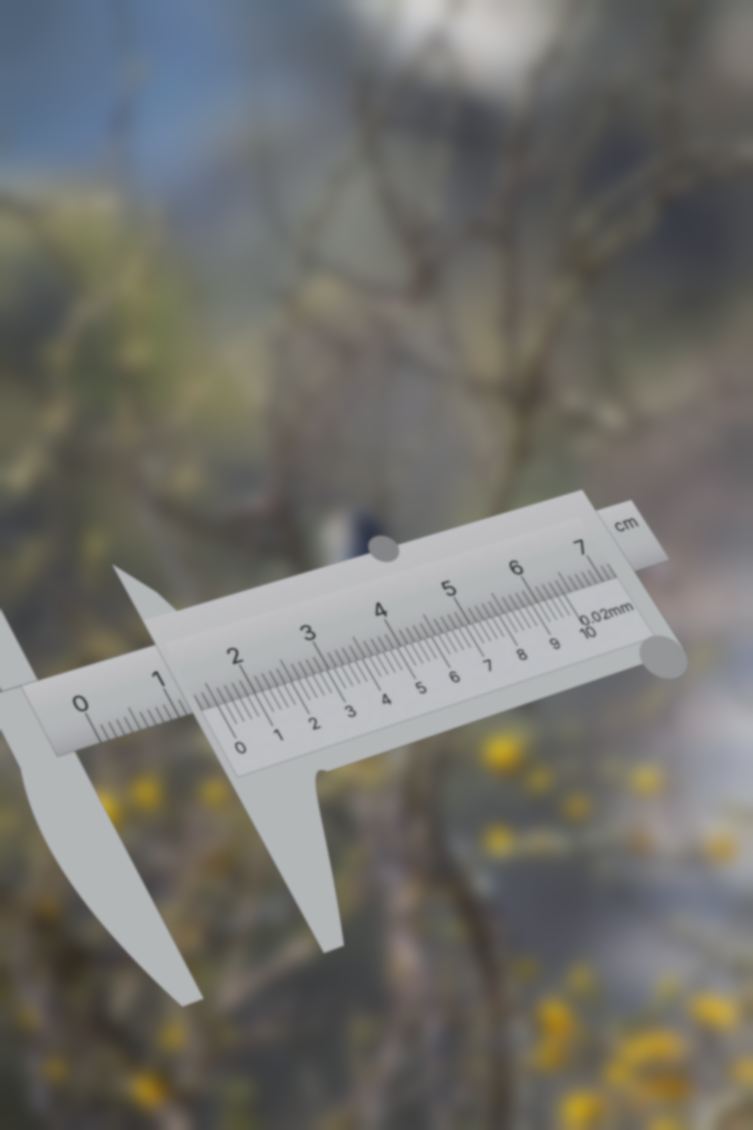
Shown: value=15.0 unit=mm
